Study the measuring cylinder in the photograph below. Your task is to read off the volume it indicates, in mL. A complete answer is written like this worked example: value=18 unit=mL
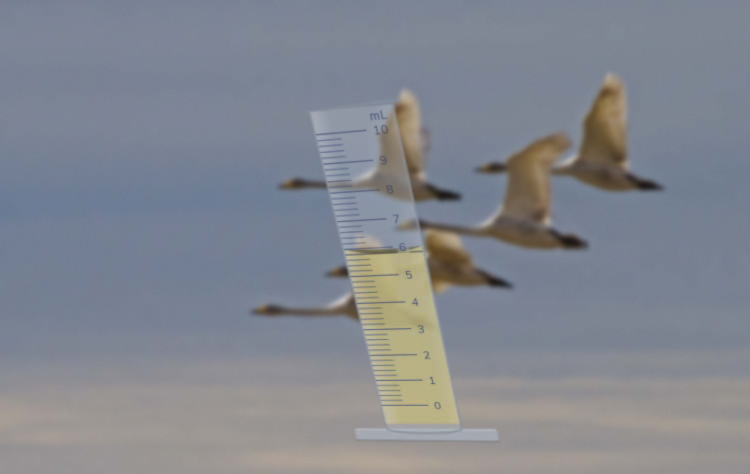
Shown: value=5.8 unit=mL
